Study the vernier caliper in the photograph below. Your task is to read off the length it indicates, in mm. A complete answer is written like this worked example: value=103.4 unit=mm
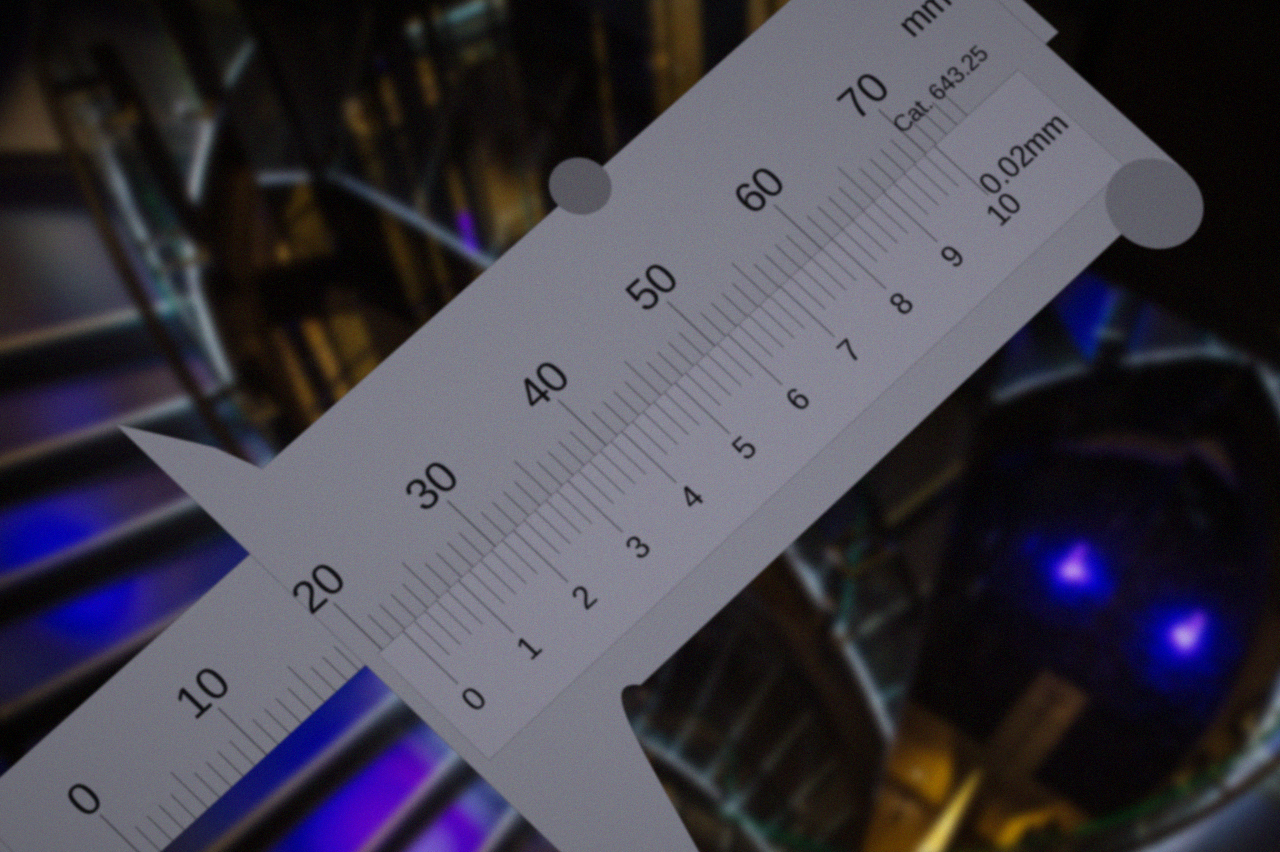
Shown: value=21.8 unit=mm
